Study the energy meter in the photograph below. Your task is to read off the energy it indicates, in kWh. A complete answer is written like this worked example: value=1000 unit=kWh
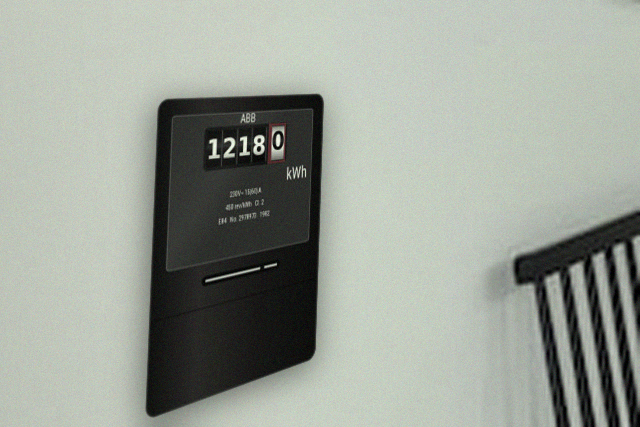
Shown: value=1218.0 unit=kWh
